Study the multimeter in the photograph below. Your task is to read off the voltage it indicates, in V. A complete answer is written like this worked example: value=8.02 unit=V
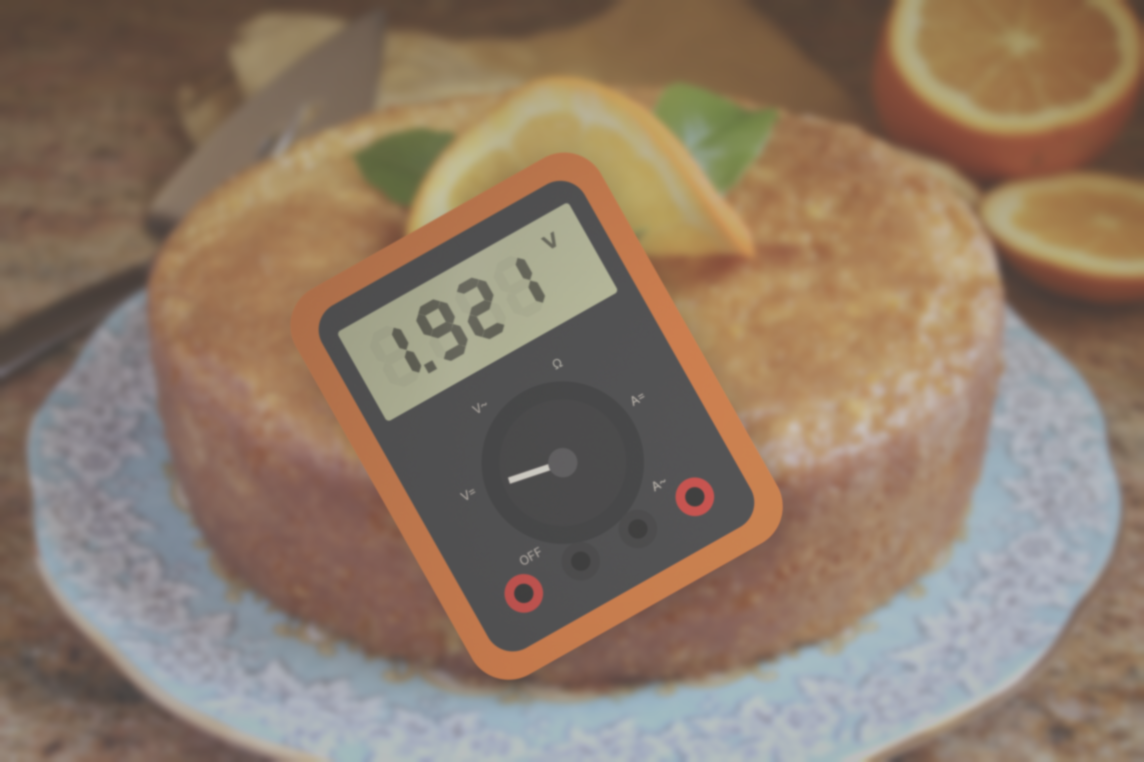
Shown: value=1.921 unit=V
